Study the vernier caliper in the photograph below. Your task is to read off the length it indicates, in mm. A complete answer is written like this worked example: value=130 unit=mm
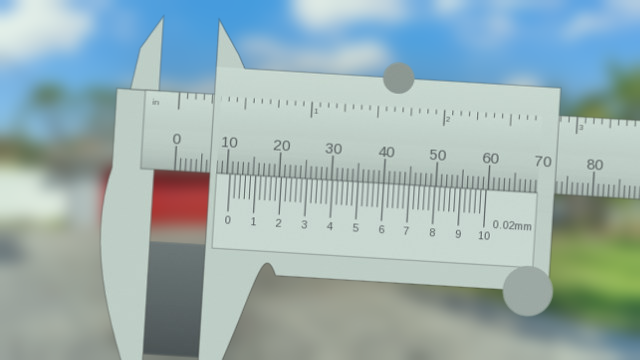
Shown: value=10.6 unit=mm
